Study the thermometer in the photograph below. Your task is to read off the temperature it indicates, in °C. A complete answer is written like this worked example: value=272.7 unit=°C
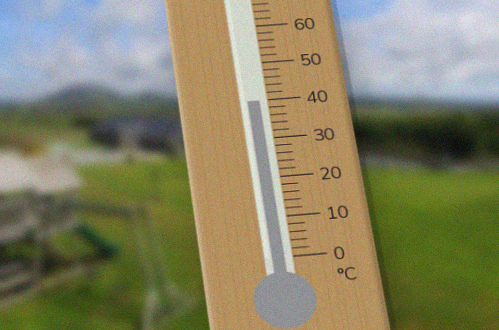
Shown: value=40 unit=°C
